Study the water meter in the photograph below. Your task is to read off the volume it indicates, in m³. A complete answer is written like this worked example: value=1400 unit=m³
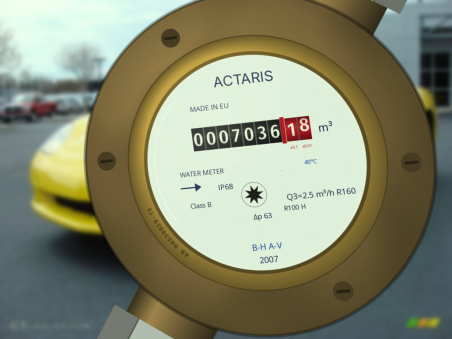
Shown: value=7036.18 unit=m³
